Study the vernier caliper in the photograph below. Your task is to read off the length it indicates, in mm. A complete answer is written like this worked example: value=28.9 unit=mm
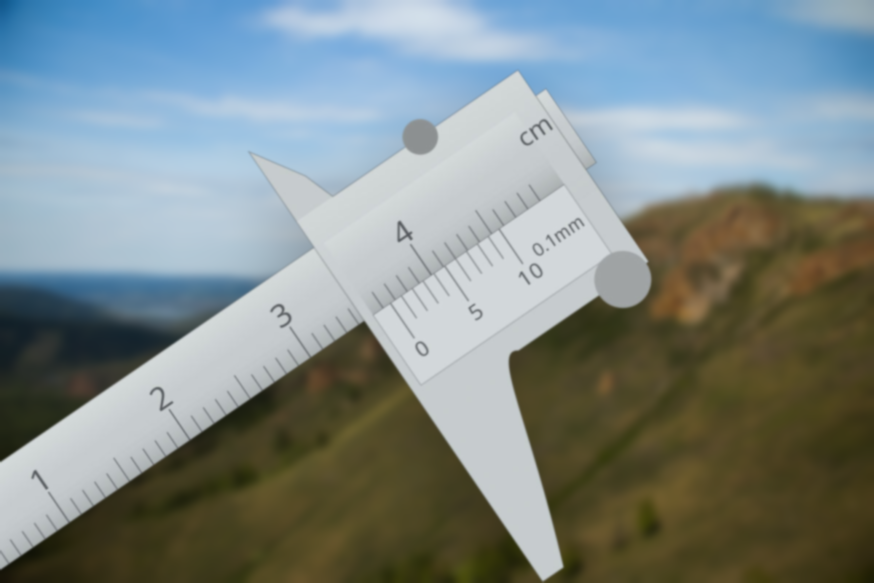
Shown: value=36.6 unit=mm
